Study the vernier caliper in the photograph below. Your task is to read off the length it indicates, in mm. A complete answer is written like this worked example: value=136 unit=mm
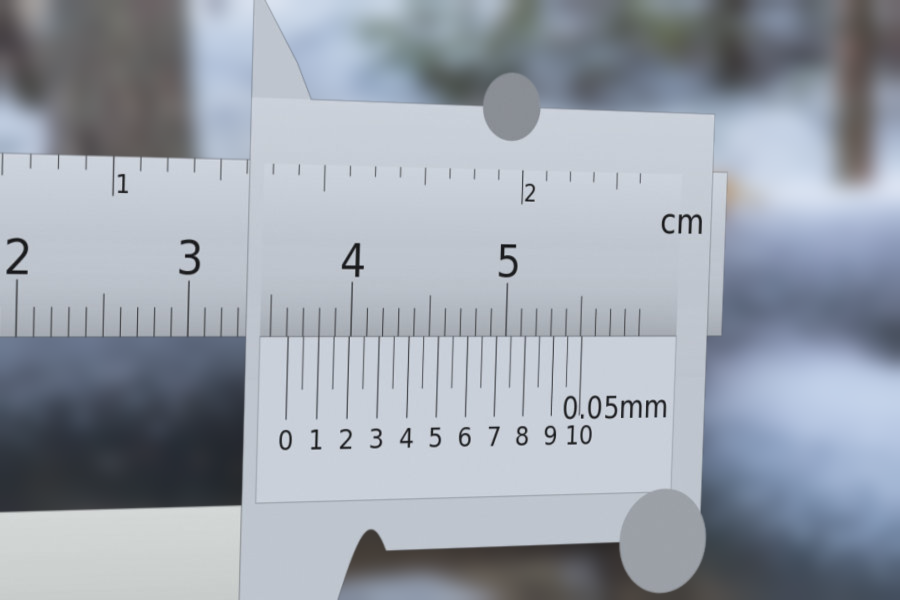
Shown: value=36.1 unit=mm
